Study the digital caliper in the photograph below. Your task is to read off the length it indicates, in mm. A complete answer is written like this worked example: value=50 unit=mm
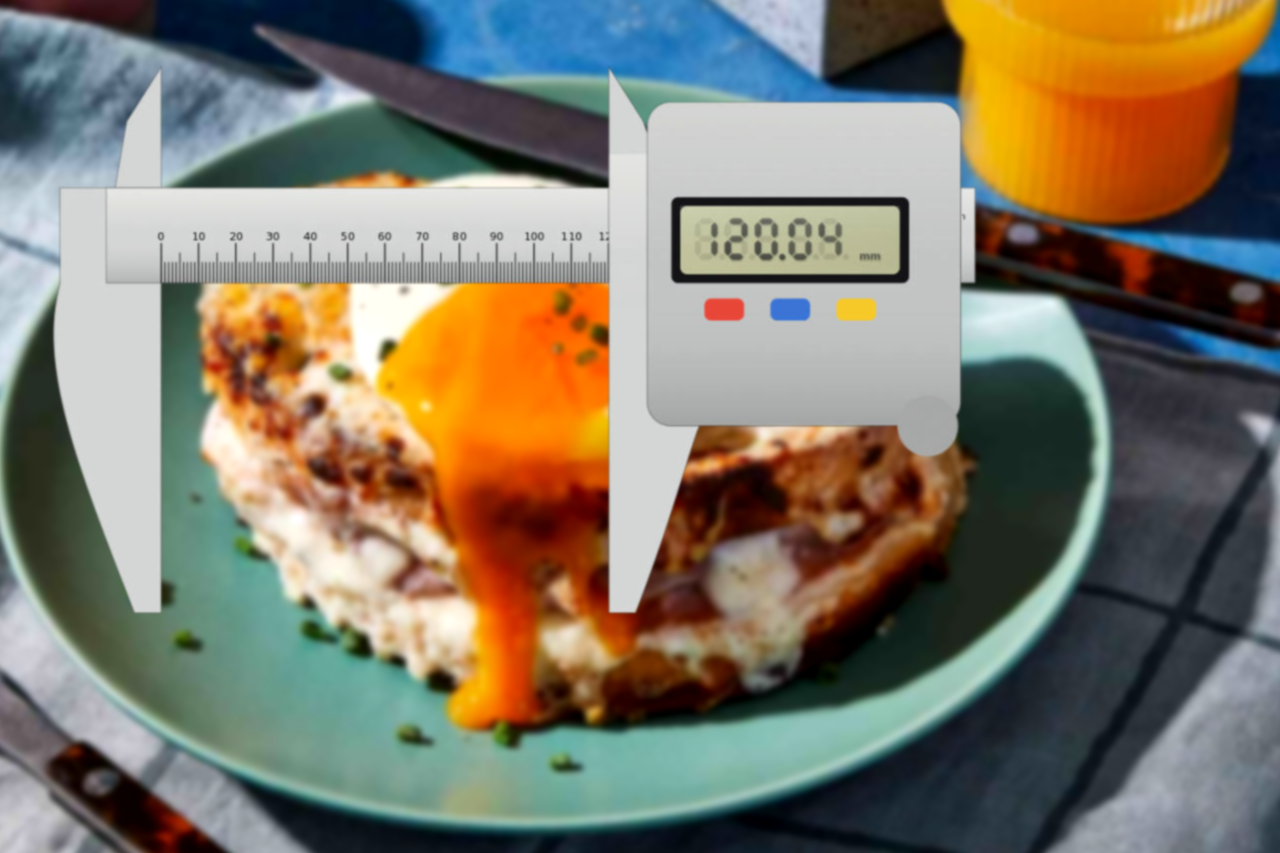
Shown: value=120.04 unit=mm
